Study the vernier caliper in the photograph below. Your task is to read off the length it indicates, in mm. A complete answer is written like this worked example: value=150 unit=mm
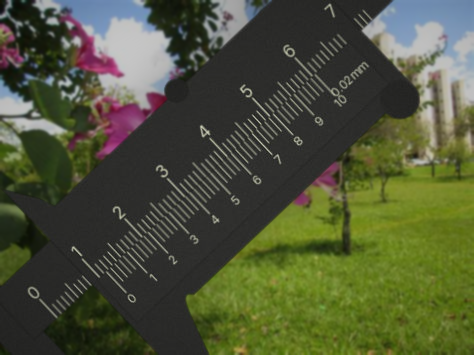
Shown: value=11.5 unit=mm
